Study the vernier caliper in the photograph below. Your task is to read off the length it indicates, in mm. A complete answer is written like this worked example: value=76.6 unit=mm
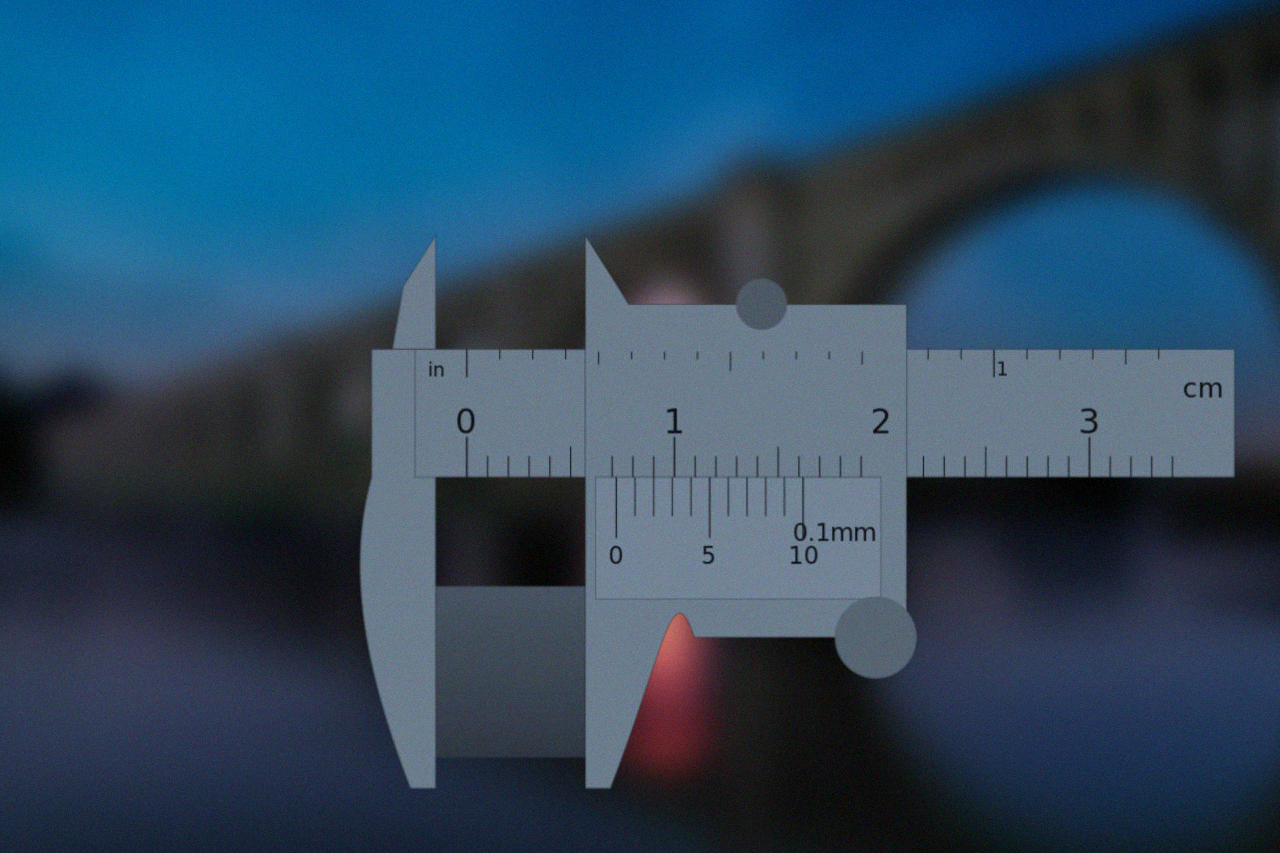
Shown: value=7.2 unit=mm
